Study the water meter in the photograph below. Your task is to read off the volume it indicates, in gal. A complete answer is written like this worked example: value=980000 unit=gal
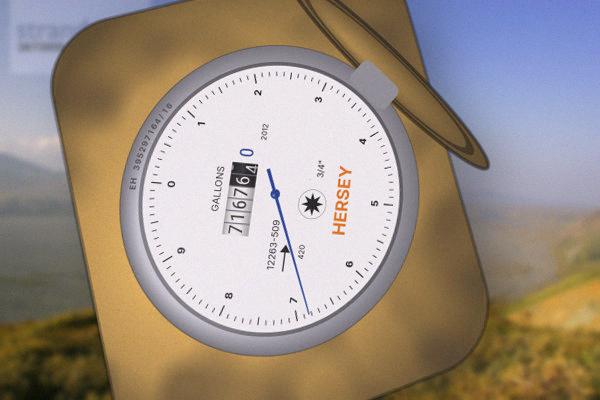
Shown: value=7167636.8 unit=gal
